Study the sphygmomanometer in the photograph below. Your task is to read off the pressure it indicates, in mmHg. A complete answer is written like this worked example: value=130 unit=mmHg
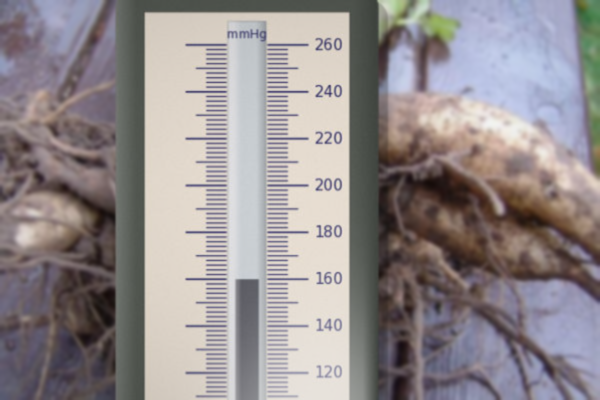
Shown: value=160 unit=mmHg
